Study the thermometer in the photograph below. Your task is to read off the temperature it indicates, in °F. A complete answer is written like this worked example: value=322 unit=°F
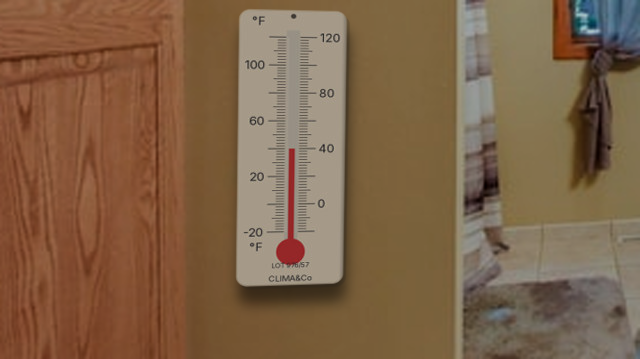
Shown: value=40 unit=°F
